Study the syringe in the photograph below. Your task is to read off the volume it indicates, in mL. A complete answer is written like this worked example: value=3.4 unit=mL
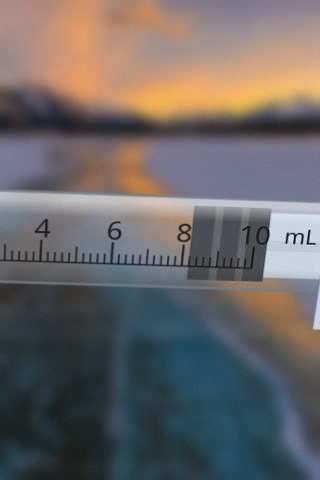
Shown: value=8.2 unit=mL
